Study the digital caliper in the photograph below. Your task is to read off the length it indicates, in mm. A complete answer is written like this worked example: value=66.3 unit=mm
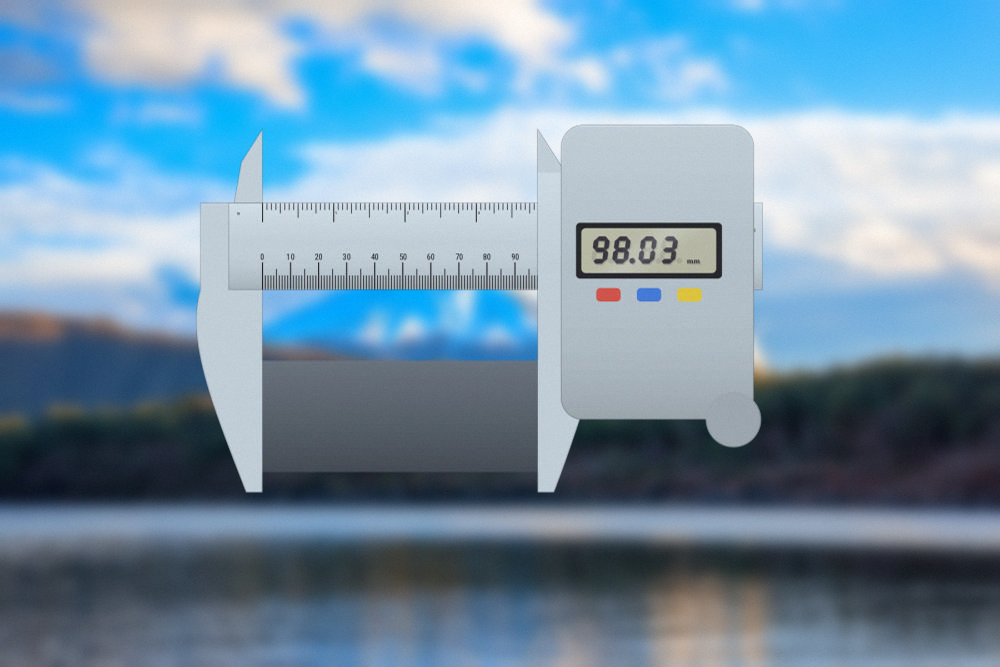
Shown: value=98.03 unit=mm
